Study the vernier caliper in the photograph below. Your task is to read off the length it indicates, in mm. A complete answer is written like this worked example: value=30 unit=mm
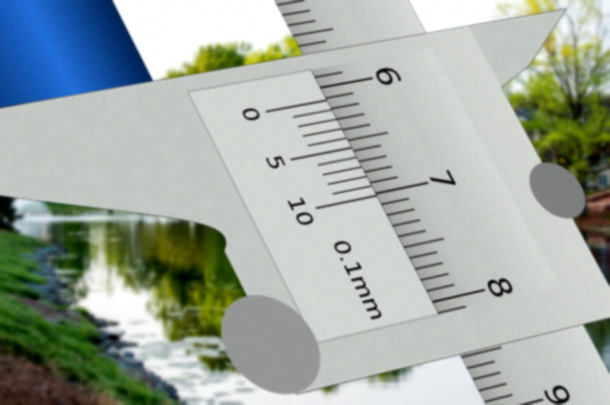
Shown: value=61.2 unit=mm
